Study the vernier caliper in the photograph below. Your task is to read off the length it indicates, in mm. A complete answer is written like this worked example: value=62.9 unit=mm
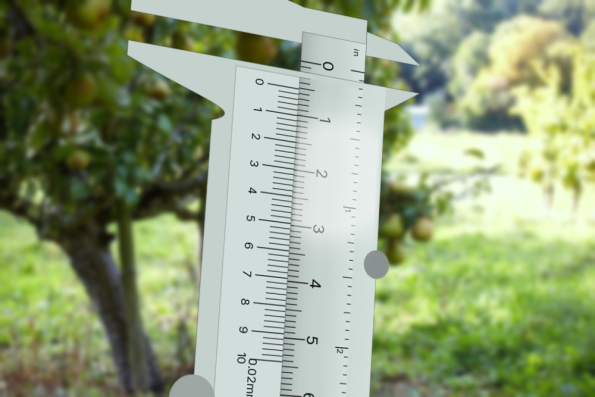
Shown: value=5.2 unit=mm
